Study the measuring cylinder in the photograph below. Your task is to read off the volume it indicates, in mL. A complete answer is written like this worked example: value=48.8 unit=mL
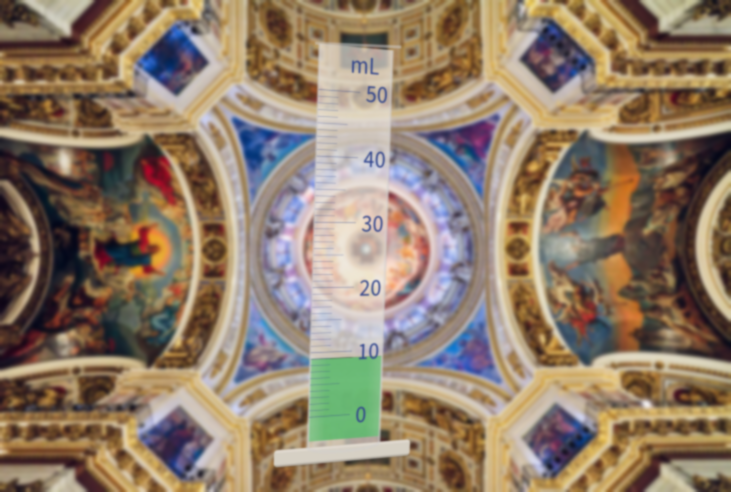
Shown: value=9 unit=mL
